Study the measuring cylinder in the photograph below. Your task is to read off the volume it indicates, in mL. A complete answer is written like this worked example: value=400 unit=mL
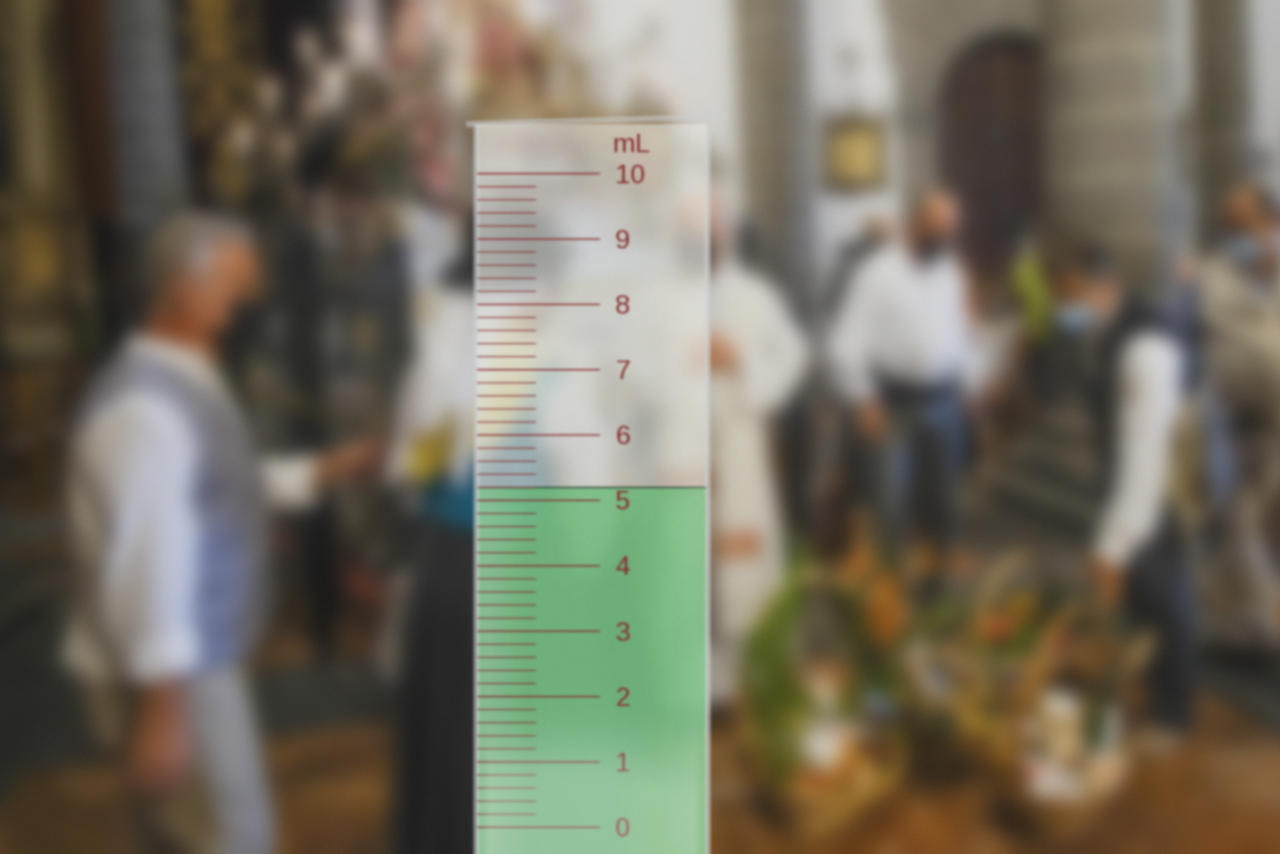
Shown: value=5.2 unit=mL
